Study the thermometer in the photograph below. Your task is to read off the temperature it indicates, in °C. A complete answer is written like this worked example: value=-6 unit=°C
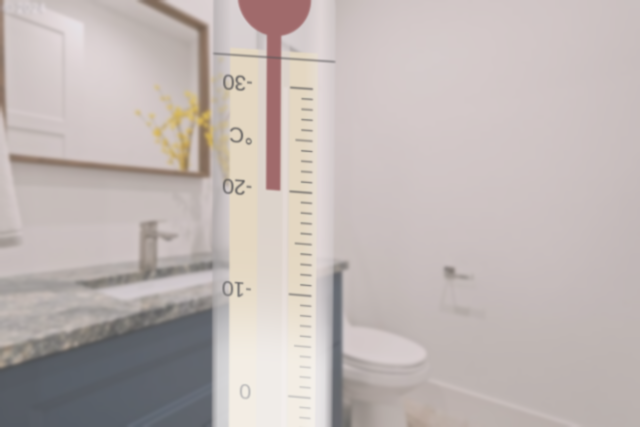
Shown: value=-20 unit=°C
